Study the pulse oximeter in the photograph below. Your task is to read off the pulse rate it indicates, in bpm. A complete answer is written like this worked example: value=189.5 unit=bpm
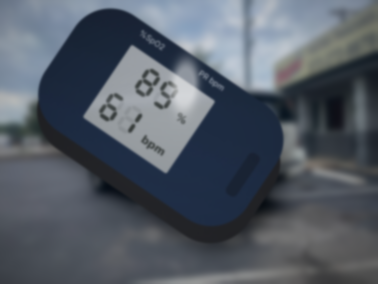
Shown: value=61 unit=bpm
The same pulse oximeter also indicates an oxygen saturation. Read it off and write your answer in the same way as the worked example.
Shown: value=89 unit=%
